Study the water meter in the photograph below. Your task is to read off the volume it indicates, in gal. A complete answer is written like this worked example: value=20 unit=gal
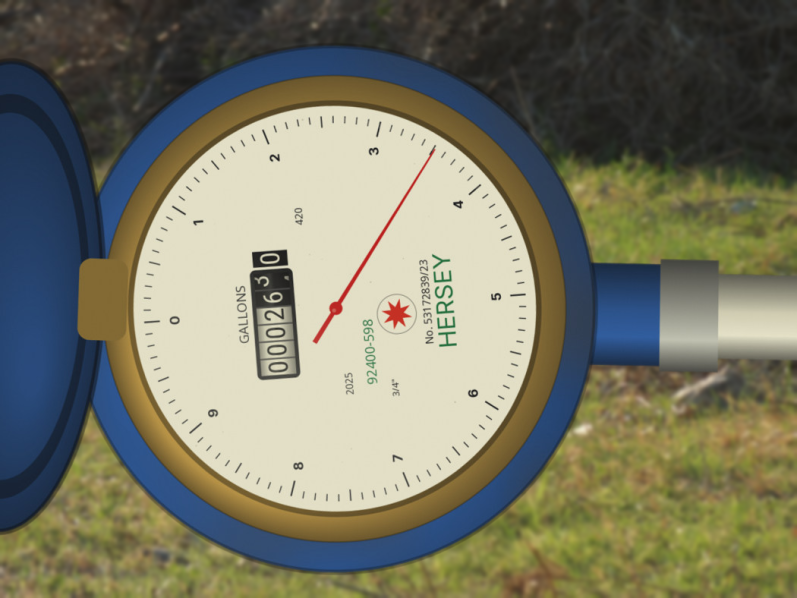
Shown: value=2633.5 unit=gal
